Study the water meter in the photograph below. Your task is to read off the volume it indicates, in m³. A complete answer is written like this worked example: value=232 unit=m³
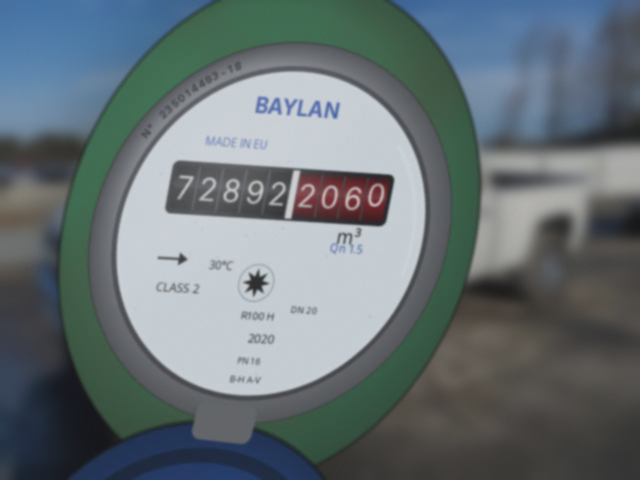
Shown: value=72892.2060 unit=m³
